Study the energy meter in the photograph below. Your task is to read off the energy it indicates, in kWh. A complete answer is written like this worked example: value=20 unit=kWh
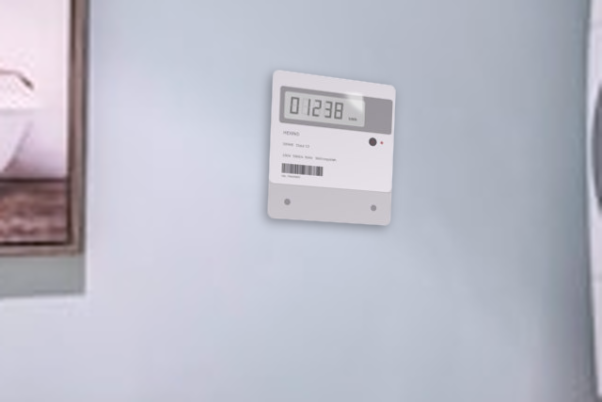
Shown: value=1238 unit=kWh
